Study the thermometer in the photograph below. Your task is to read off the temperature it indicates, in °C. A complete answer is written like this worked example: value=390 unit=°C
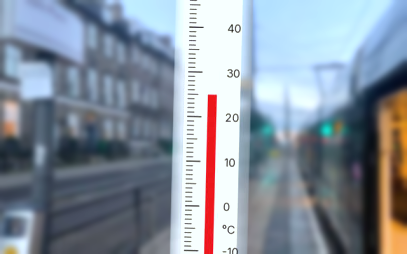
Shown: value=25 unit=°C
